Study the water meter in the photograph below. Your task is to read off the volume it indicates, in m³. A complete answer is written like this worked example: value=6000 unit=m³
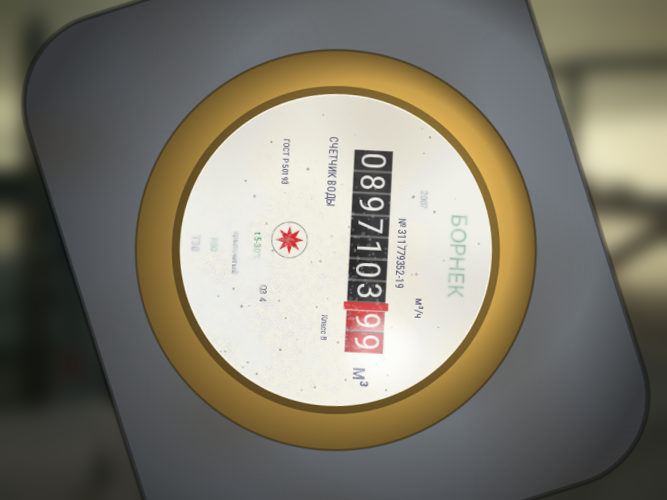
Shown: value=897103.99 unit=m³
